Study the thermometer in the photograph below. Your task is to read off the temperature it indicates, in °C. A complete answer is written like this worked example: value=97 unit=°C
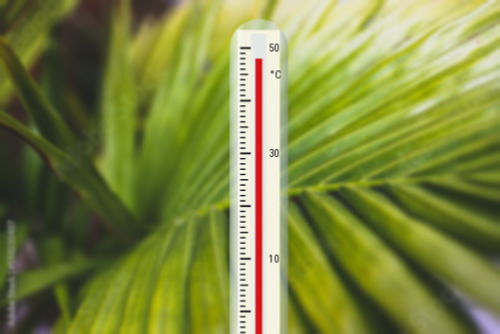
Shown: value=48 unit=°C
